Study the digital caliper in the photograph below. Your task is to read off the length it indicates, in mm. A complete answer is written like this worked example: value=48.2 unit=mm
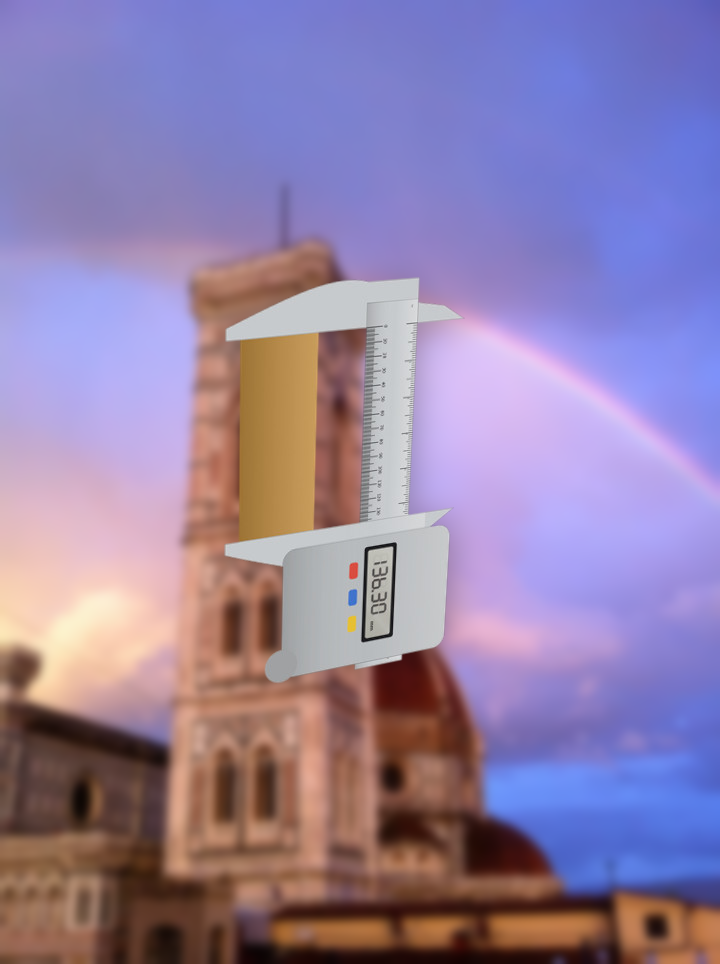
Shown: value=136.30 unit=mm
